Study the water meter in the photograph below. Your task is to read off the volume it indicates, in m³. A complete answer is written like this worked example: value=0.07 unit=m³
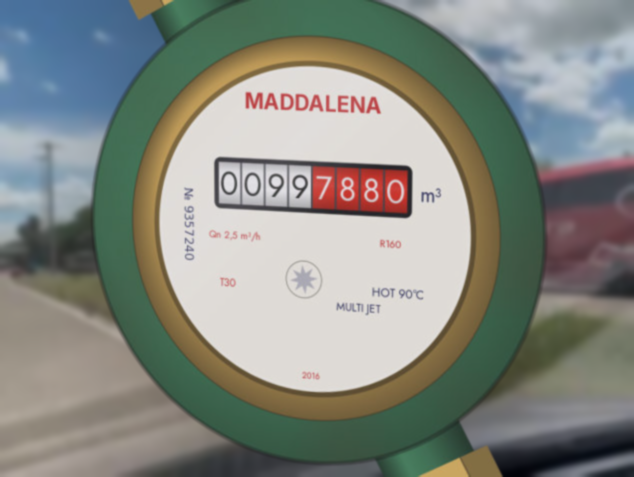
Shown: value=99.7880 unit=m³
